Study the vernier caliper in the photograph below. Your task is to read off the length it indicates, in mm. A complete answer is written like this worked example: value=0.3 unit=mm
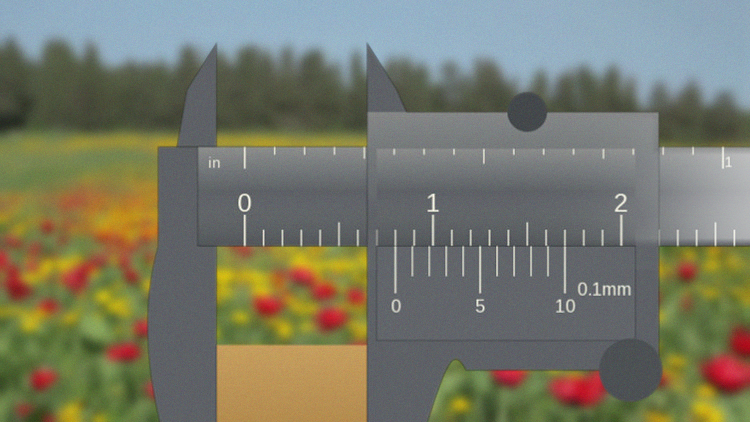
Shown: value=8.0 unit=mm
